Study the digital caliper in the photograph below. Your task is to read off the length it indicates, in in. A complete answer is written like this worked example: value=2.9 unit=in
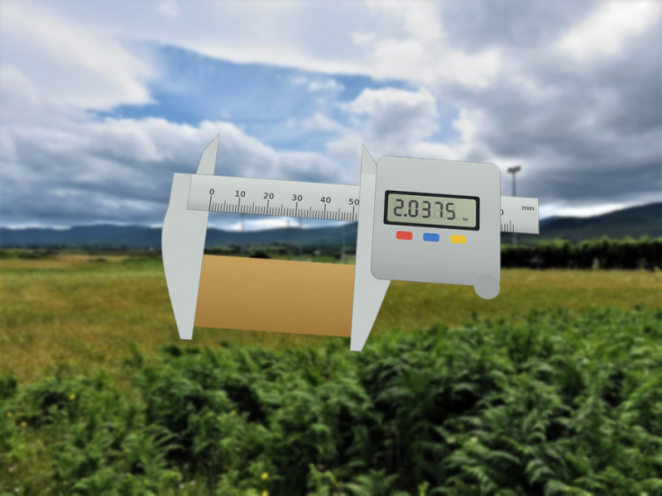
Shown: value=2.0375 unit=in
